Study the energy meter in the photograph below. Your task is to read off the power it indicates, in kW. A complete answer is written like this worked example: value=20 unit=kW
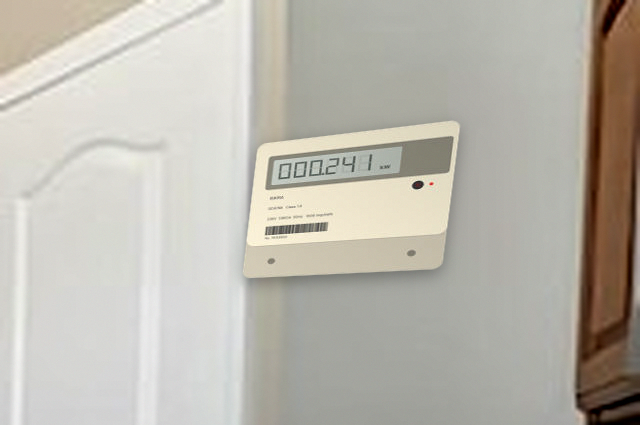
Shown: value=0.241 unit=kW
